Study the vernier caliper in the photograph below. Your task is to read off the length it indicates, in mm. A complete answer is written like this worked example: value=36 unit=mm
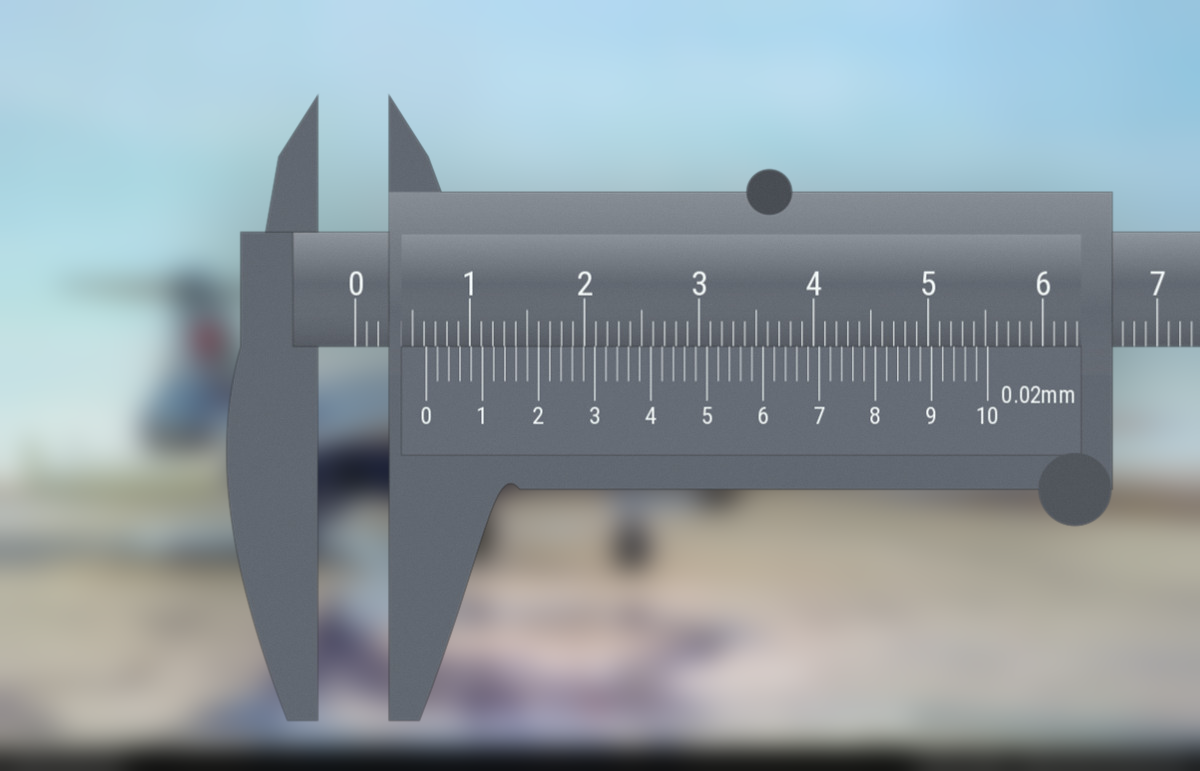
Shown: value=6.2 unit=mm
